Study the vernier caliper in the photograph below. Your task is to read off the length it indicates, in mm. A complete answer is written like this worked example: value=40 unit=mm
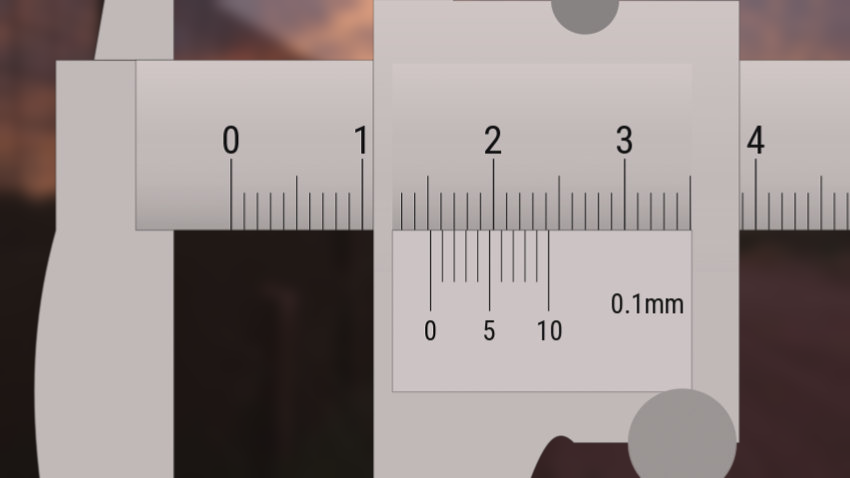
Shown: value=15.2 unit=mm
